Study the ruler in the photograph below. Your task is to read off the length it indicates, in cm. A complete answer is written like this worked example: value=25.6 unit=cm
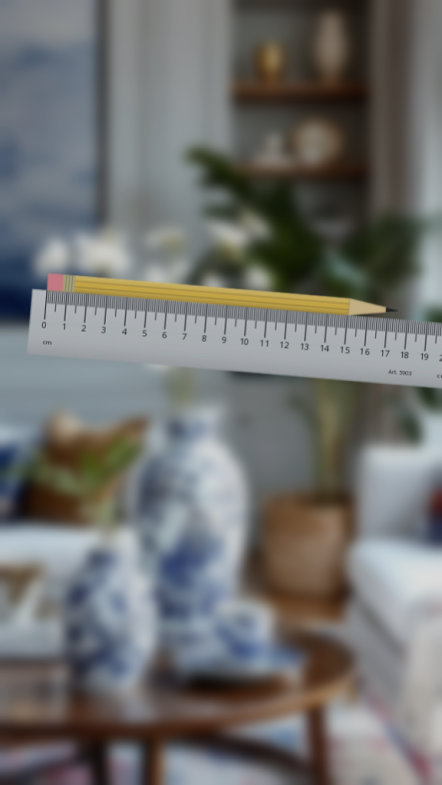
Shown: value=17.5 unit=cm
